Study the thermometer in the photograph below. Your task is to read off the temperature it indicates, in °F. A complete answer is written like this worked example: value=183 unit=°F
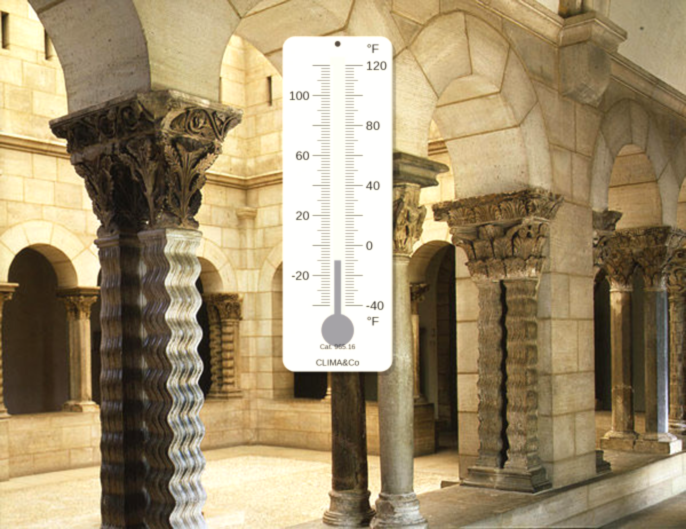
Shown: value=-10 unit=°F
